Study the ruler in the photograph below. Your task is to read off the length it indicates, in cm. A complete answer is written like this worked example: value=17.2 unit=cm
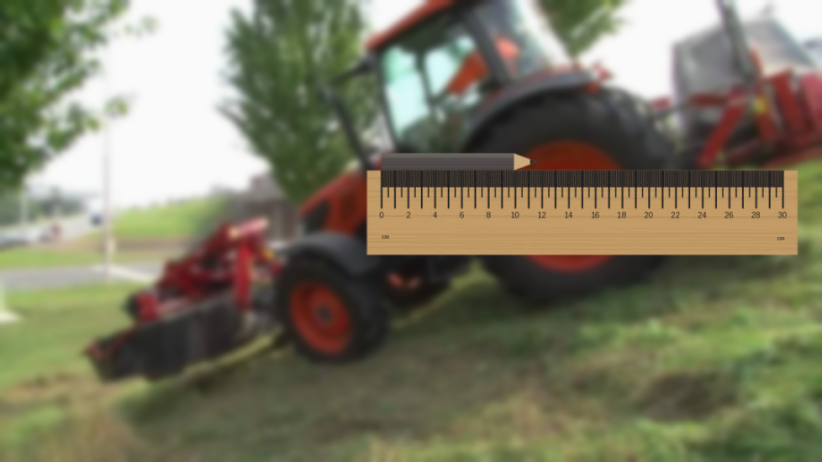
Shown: value=11.5 unit=cm
